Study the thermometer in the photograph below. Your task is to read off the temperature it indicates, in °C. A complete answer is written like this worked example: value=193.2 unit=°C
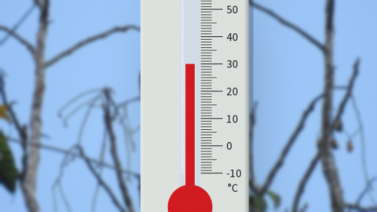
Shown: value=30 unit=°C
